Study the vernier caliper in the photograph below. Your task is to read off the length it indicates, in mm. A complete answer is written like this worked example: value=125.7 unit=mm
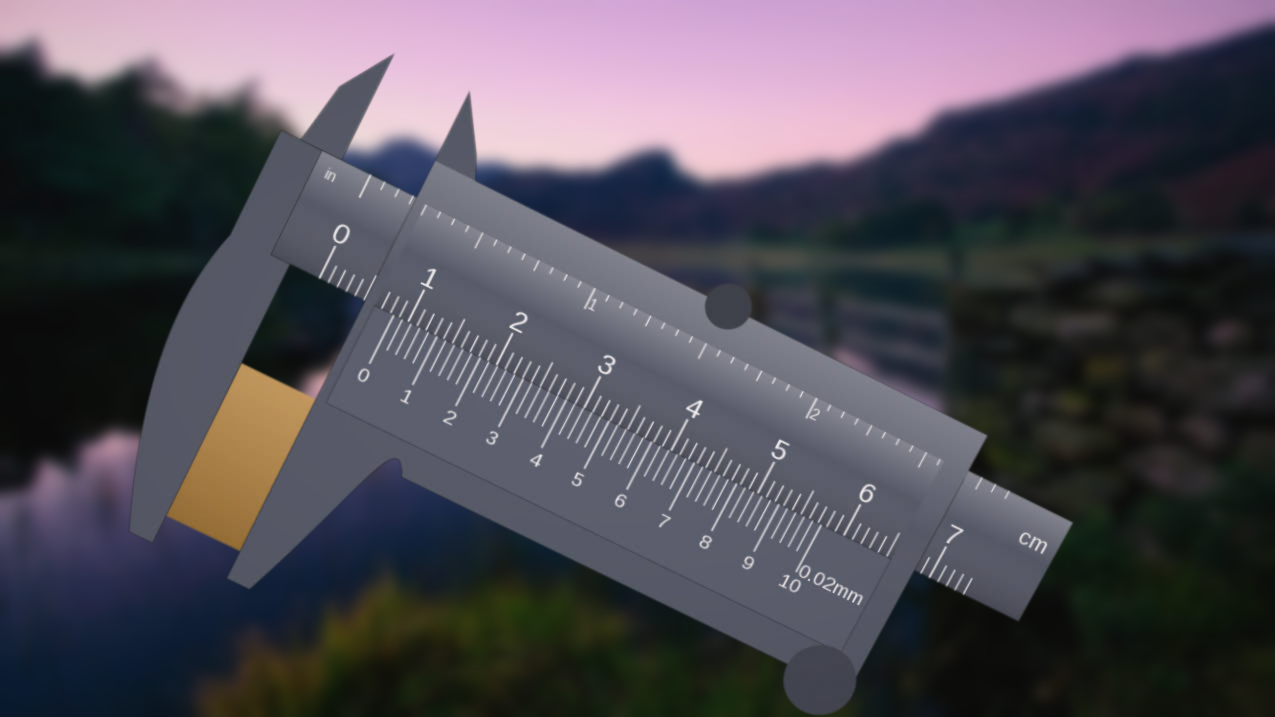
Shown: value=8.4 unit=mm
